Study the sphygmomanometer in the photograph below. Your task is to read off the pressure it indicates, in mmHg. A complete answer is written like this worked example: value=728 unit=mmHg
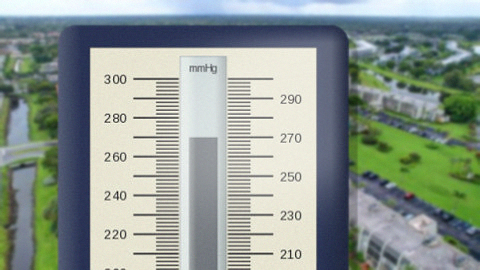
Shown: value=270 unit=mmHg
